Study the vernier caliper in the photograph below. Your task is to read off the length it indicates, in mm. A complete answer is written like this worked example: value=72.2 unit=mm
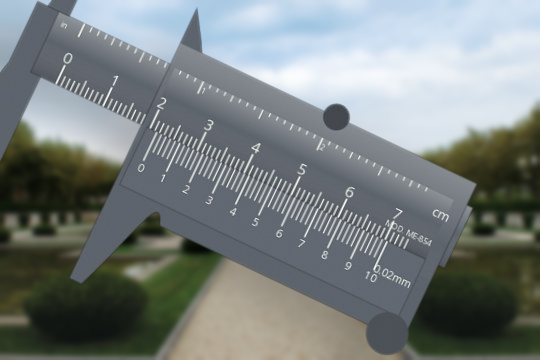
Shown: value=21.5 unit=mm
